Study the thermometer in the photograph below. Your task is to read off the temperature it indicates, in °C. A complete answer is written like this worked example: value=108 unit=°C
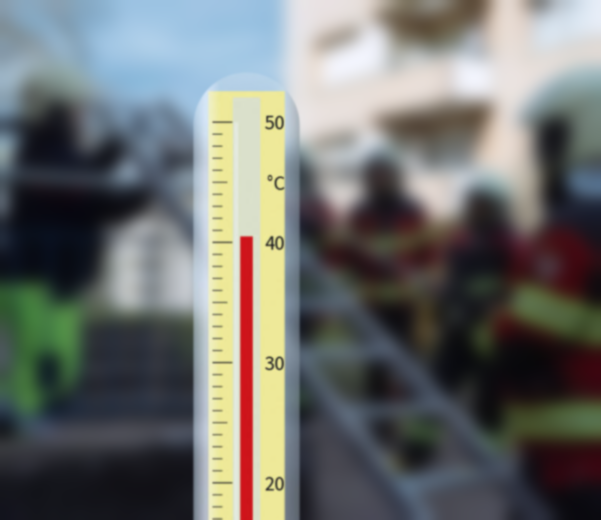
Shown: value=40.5 unit=°C
